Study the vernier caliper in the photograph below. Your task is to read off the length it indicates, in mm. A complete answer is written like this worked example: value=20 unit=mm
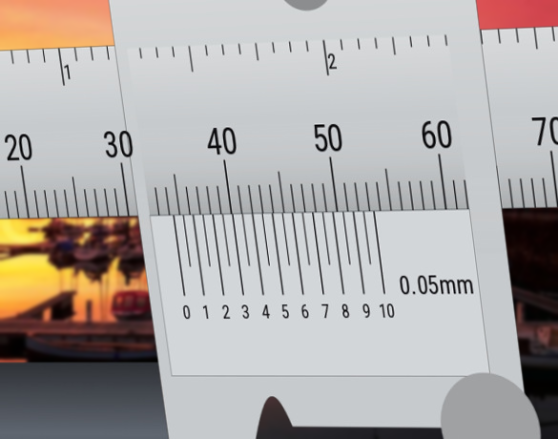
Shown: value=34.4 unit=mm
